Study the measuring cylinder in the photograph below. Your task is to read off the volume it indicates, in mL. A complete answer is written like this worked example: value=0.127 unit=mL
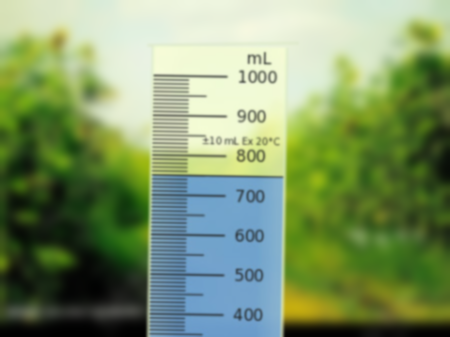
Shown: value=750 unit=mL
